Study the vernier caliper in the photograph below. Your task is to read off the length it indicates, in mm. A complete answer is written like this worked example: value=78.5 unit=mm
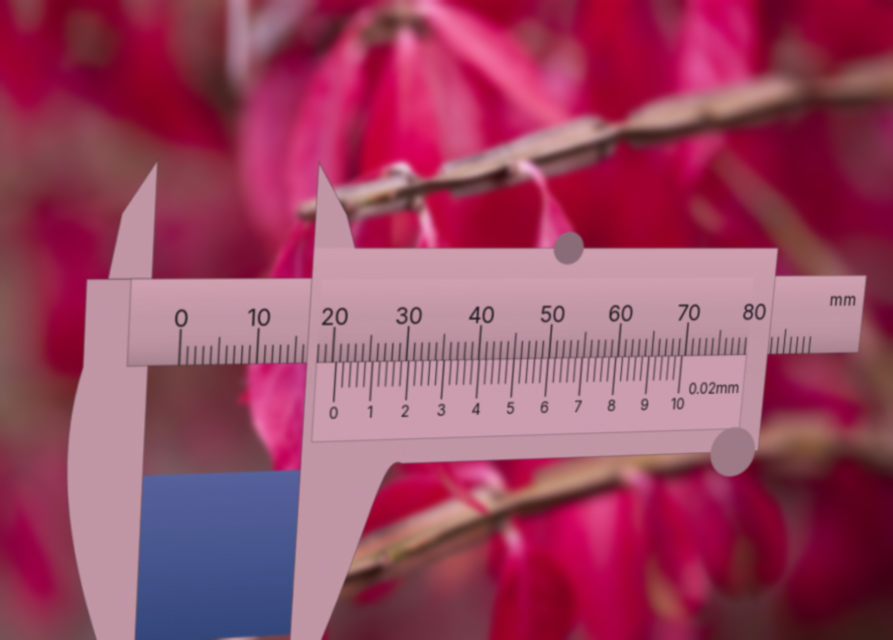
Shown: value=20.5 unit=mm
